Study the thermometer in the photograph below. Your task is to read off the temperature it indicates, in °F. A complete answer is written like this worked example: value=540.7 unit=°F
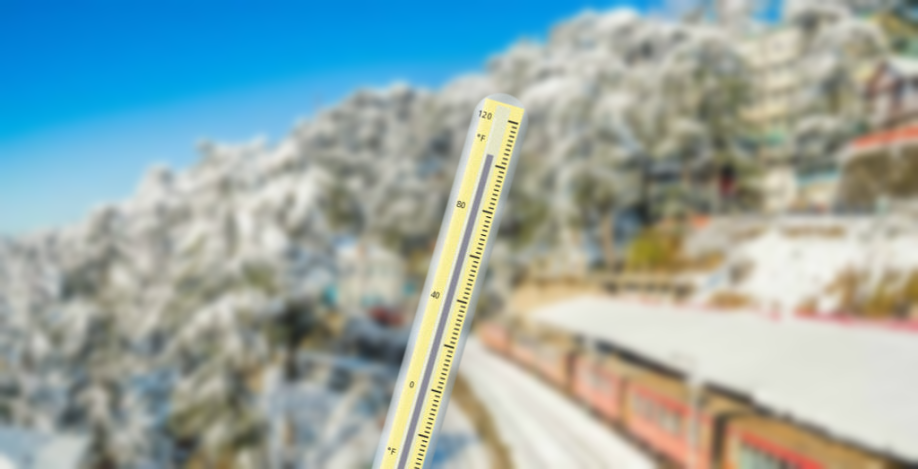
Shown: value=104 unit=°F
